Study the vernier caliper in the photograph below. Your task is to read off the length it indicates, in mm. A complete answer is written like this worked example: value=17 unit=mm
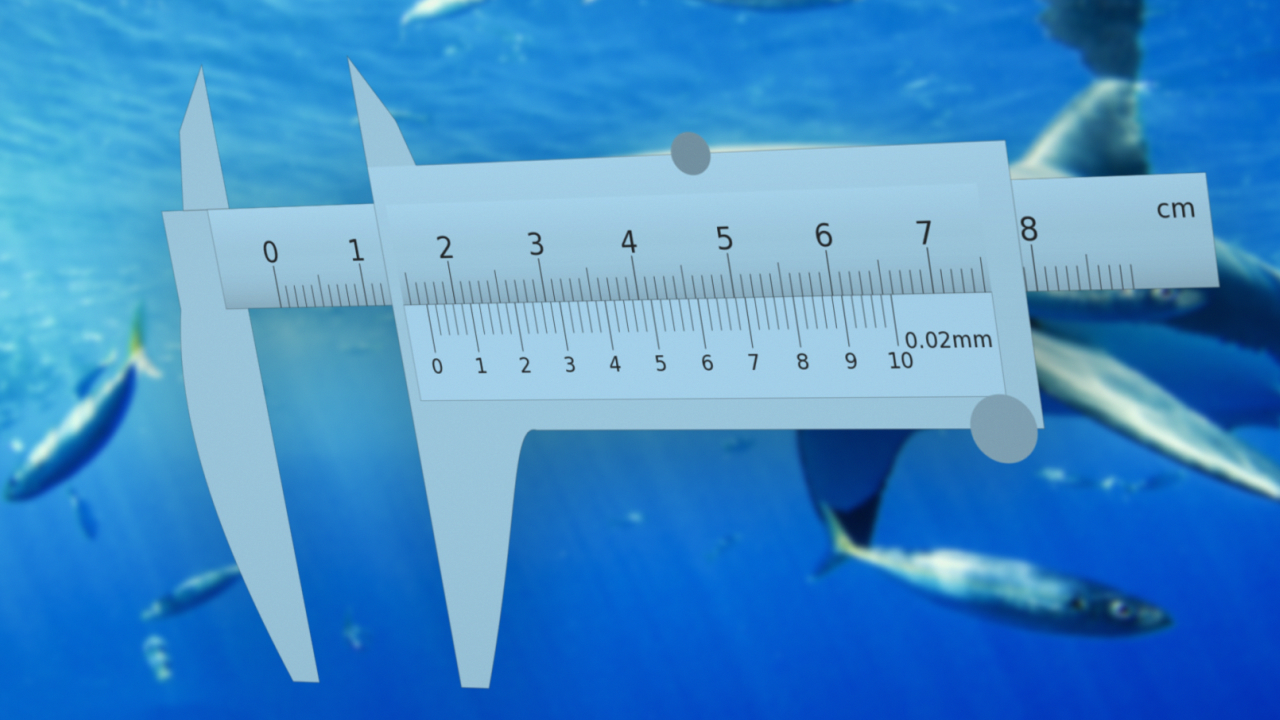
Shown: value=16.8 unit=mm
